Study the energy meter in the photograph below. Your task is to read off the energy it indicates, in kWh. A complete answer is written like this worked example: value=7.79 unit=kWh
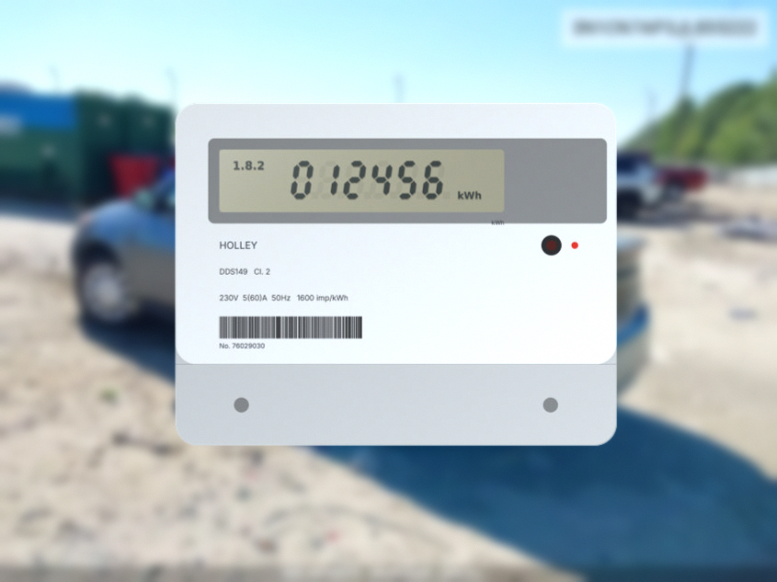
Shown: value=12456 unit=kWh
